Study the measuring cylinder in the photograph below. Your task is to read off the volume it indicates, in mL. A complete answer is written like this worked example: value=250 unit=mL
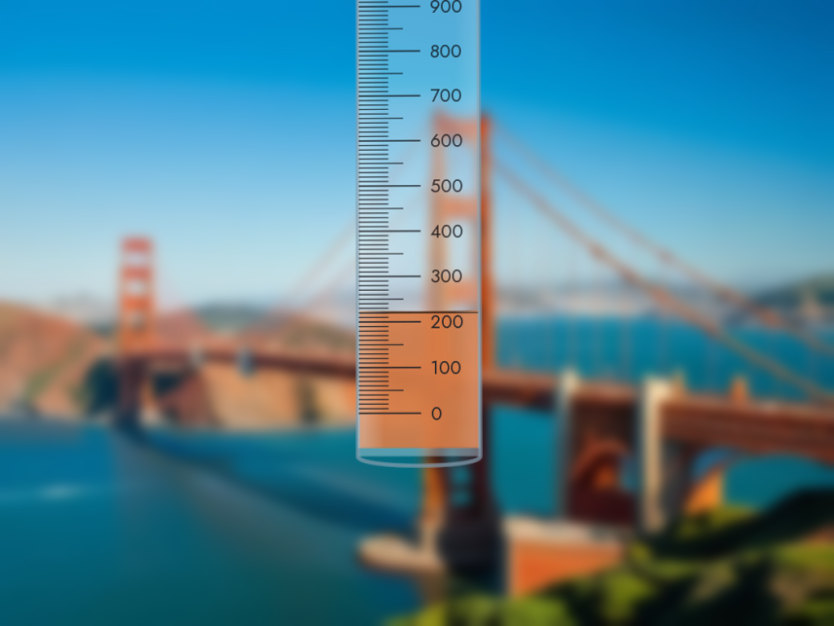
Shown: value=220 unit=mL
